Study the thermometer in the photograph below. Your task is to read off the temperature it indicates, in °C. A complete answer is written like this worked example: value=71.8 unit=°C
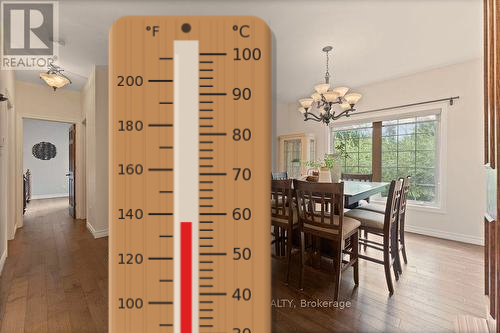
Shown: value=58 unit=°C
